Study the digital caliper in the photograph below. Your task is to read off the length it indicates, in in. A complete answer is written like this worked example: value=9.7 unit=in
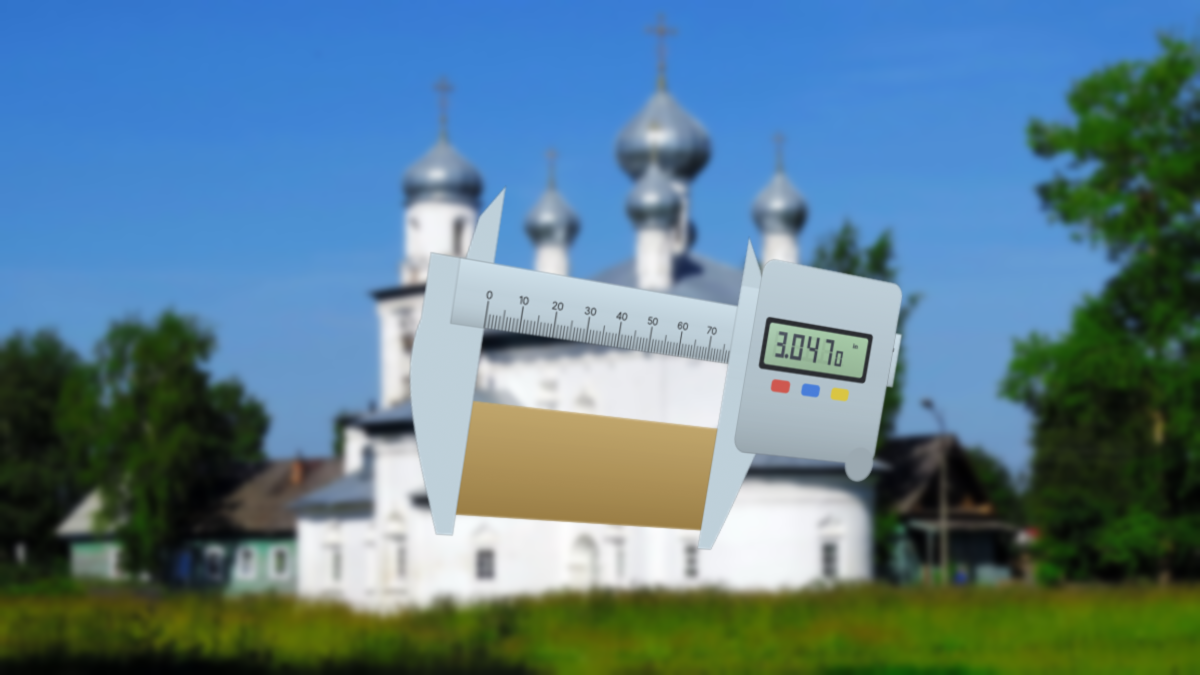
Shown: value=3.0470 unit=in
